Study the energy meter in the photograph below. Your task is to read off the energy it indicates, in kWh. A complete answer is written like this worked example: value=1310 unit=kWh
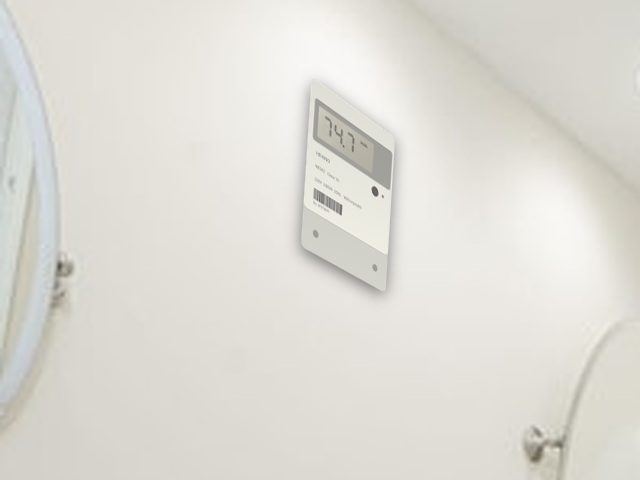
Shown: value=74.7 unit=kWh
